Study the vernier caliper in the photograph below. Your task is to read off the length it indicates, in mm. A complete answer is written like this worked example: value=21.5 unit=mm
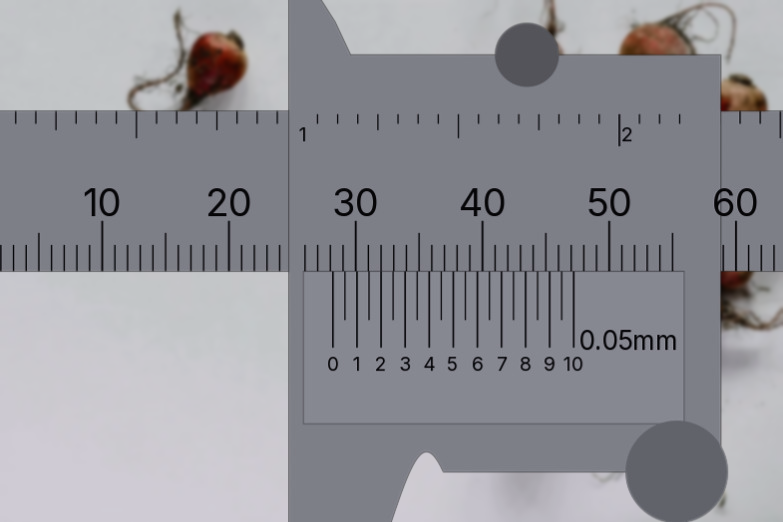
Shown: value=28.2 unit=mm
